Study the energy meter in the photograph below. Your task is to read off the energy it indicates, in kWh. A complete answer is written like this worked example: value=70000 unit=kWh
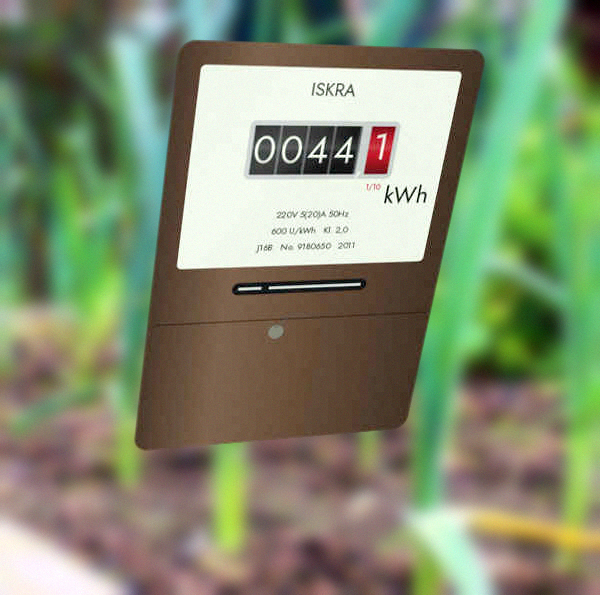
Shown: value=44.1 unit=kWh
